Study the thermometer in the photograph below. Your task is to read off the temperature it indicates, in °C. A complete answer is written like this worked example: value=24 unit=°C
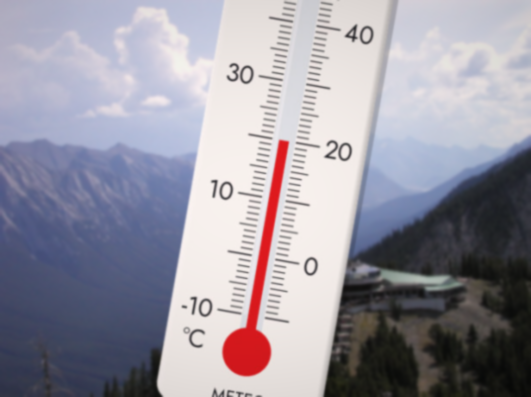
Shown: value=20 unit=°C
